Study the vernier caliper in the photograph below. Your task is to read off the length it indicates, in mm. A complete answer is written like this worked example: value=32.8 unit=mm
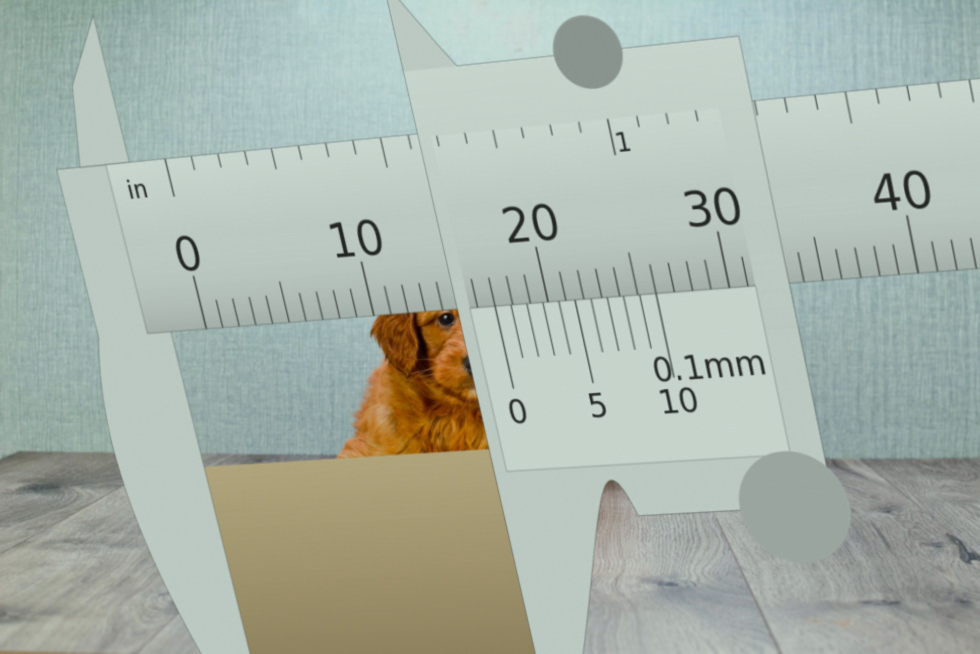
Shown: value=17.0 unit=mm
